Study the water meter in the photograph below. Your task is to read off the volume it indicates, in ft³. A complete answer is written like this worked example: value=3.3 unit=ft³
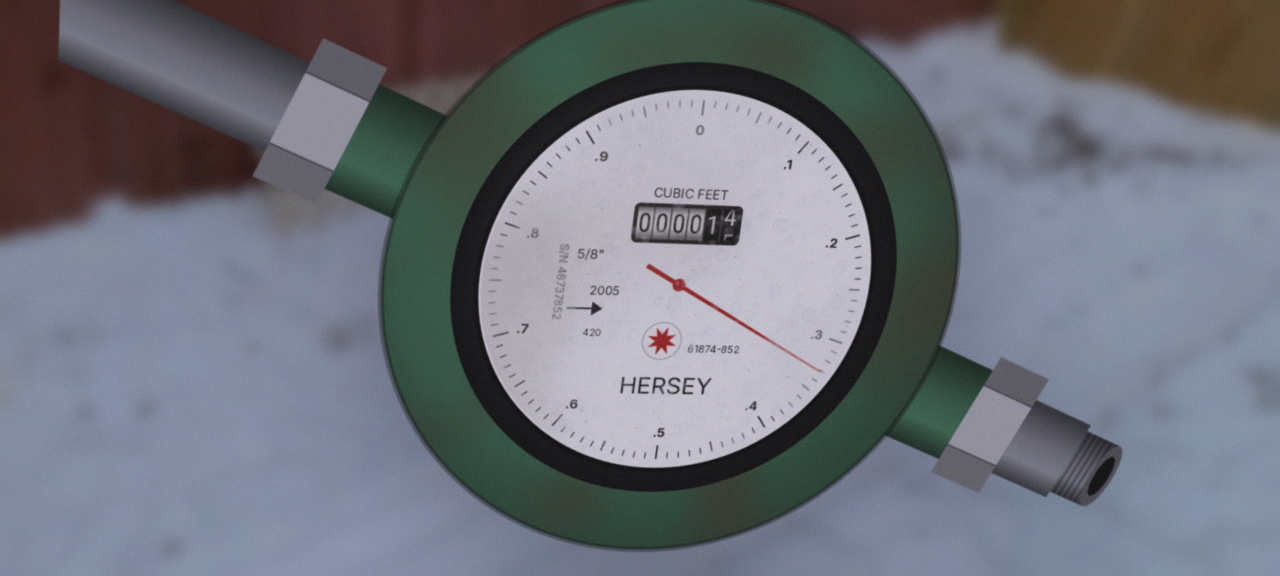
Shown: value=14.33 unit=ft³
